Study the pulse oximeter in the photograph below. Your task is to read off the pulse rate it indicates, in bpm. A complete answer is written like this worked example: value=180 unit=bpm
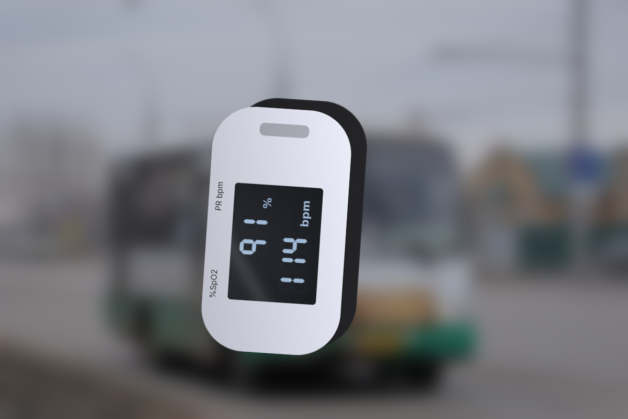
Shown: value=114 unit=bpm
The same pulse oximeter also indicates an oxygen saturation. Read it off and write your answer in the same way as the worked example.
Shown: value=91 unit=%
